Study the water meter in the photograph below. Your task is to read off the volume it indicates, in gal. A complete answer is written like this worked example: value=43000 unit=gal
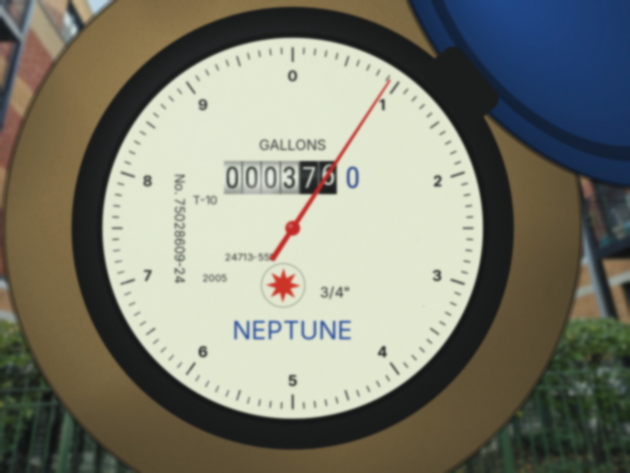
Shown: value=3760.9 unit=gal
